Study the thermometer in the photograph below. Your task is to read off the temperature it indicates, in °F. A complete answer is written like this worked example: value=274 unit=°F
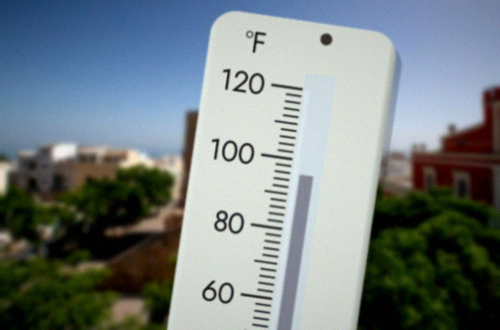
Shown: value=96 unit=°F
